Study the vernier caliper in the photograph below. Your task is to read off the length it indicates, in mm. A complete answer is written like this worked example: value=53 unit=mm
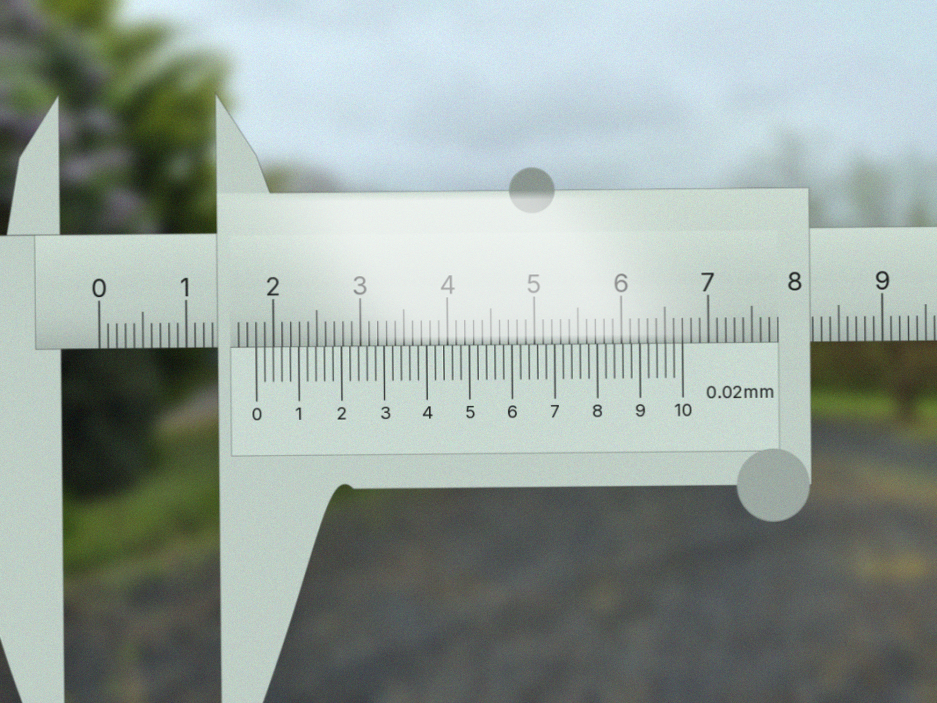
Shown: value=18.0 unit=mm
